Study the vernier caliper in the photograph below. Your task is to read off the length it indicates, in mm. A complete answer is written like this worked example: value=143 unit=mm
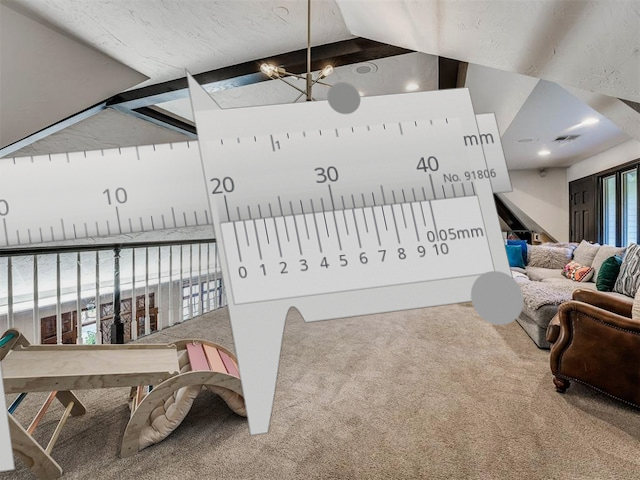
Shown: value=20.4 unit=mm
